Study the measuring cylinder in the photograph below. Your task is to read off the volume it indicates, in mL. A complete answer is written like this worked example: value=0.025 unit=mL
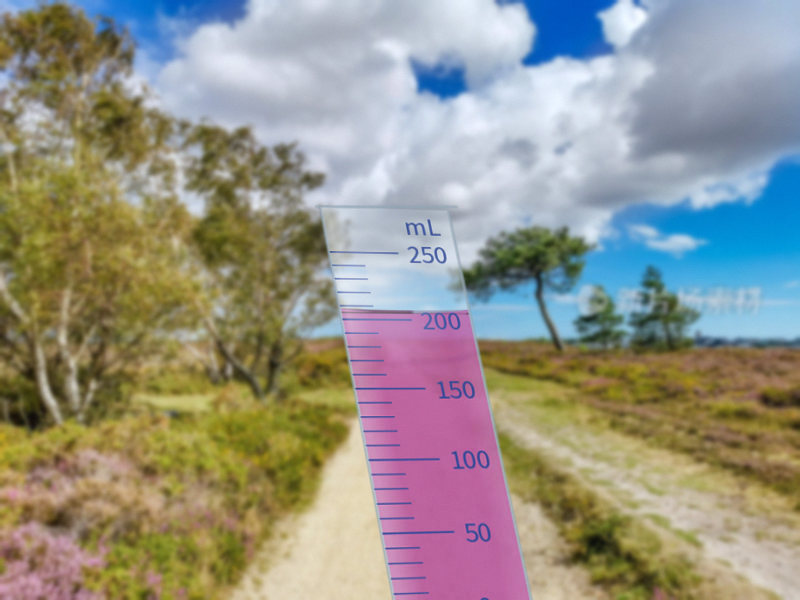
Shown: value=205 unit=mL
